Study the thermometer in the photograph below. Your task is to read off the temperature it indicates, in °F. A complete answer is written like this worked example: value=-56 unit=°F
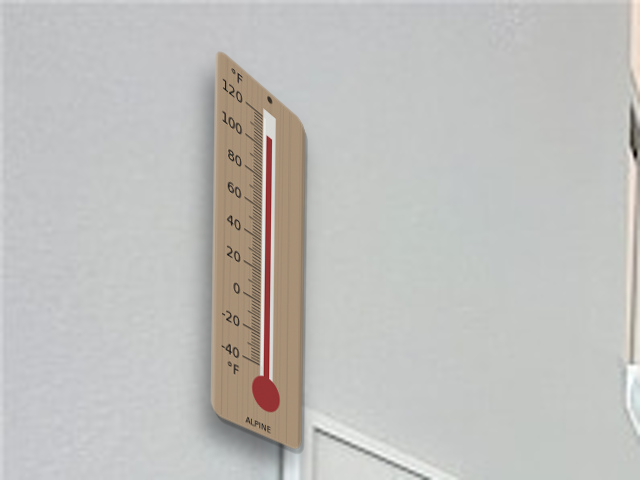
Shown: value=110 unit=°F
